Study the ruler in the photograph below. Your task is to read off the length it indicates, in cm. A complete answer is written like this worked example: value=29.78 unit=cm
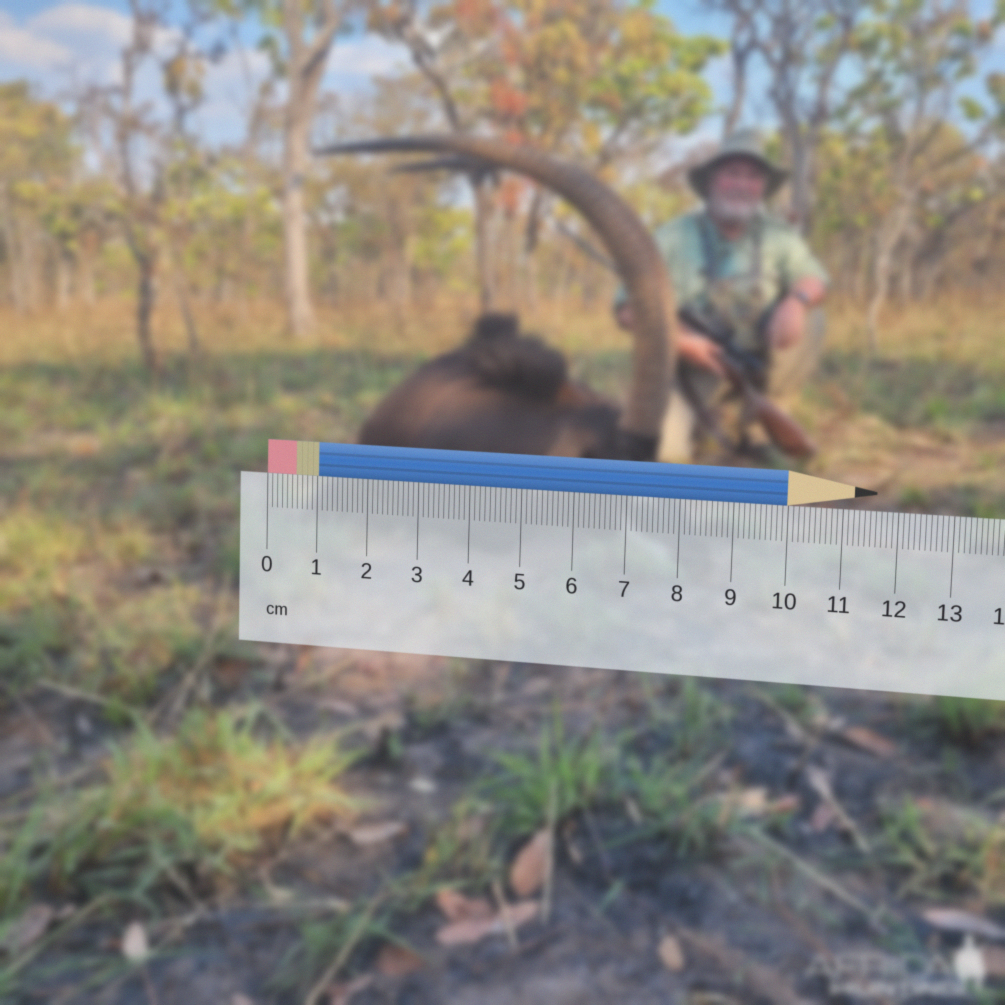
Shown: value=11.6 unit=cm
